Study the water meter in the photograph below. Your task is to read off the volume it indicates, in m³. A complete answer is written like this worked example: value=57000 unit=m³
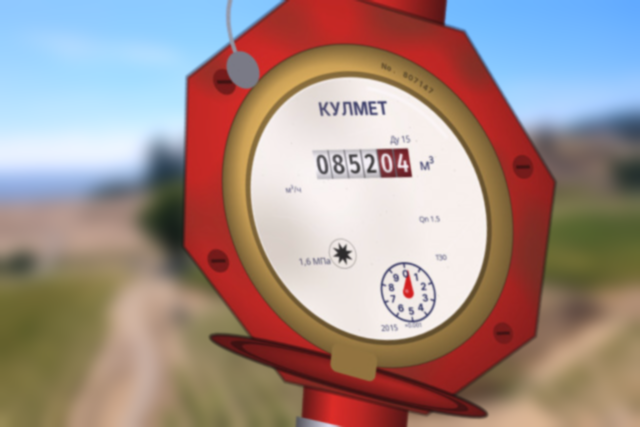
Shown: value=852.040 unit=m³
